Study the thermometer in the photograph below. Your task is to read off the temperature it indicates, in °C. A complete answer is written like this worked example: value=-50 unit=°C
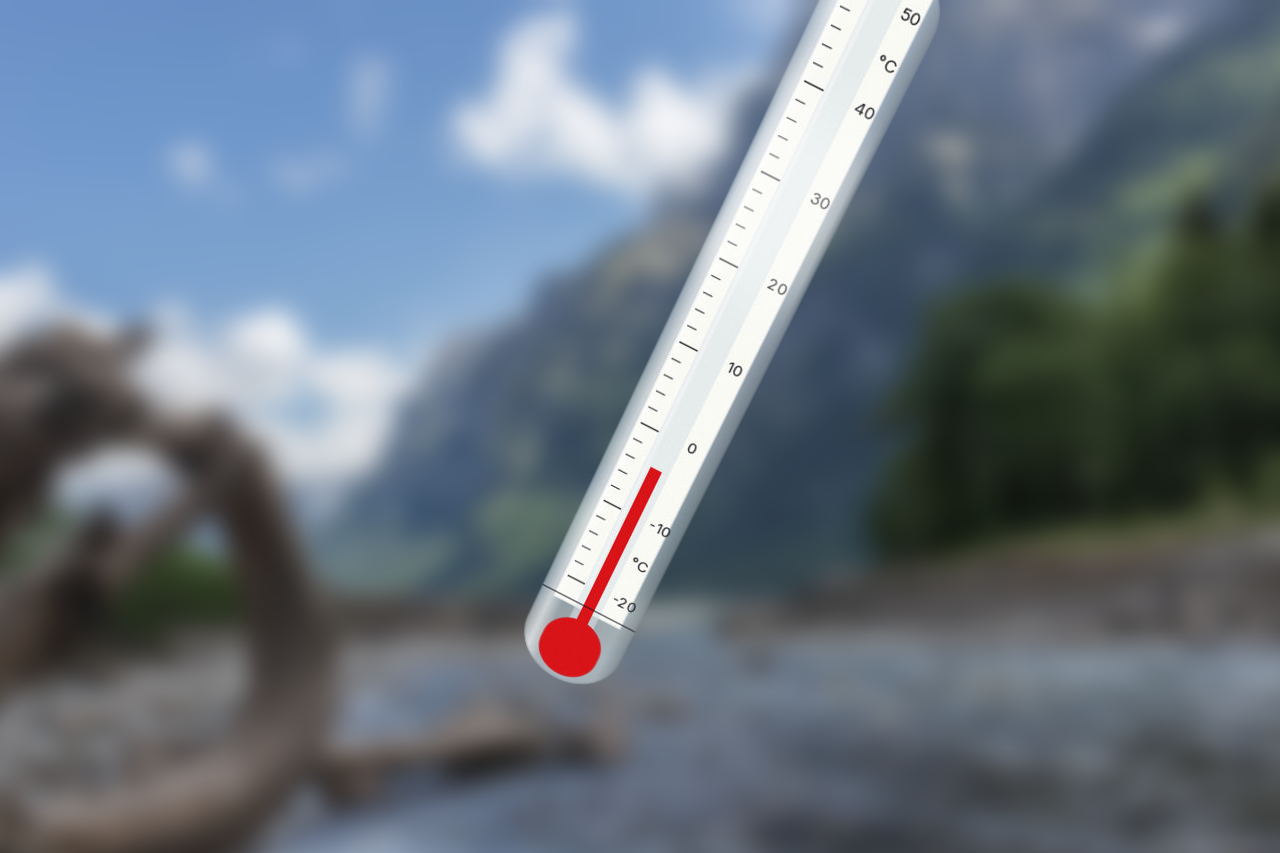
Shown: value=-4 unit=°C
